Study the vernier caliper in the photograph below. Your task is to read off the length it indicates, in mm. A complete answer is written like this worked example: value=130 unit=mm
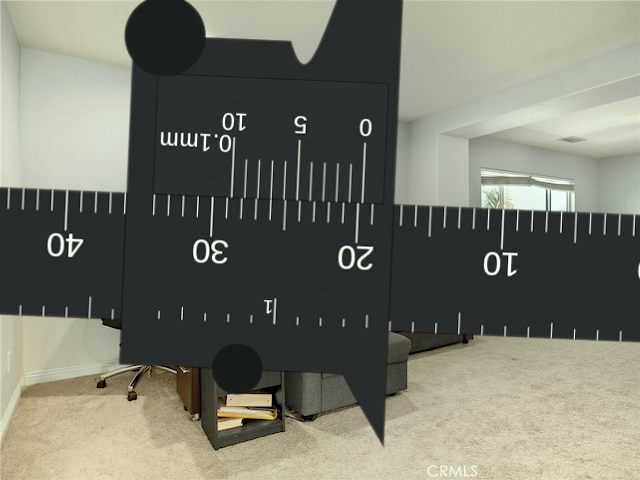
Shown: value=19.7 unit=mm
